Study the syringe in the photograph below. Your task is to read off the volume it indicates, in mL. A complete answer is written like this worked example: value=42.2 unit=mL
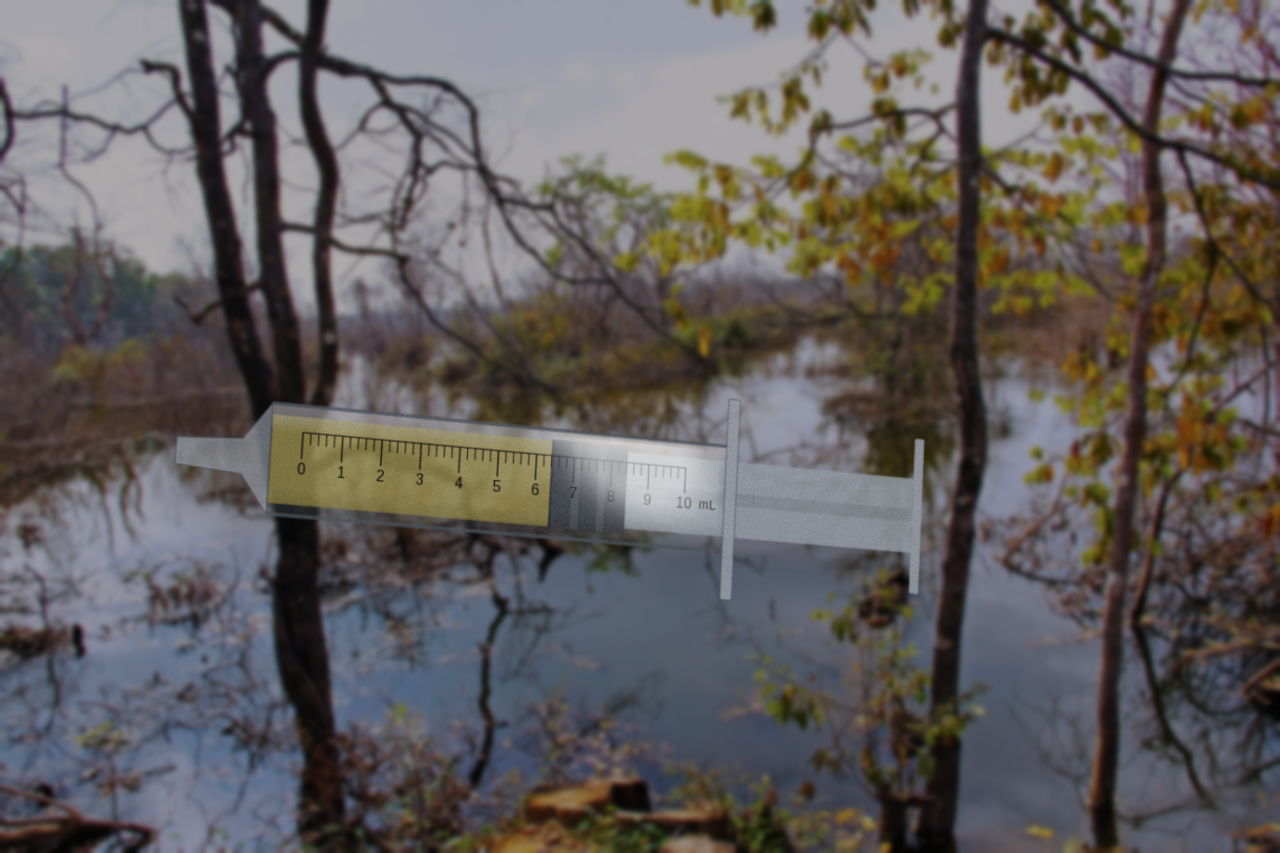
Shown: value=6.4 unit=mL
